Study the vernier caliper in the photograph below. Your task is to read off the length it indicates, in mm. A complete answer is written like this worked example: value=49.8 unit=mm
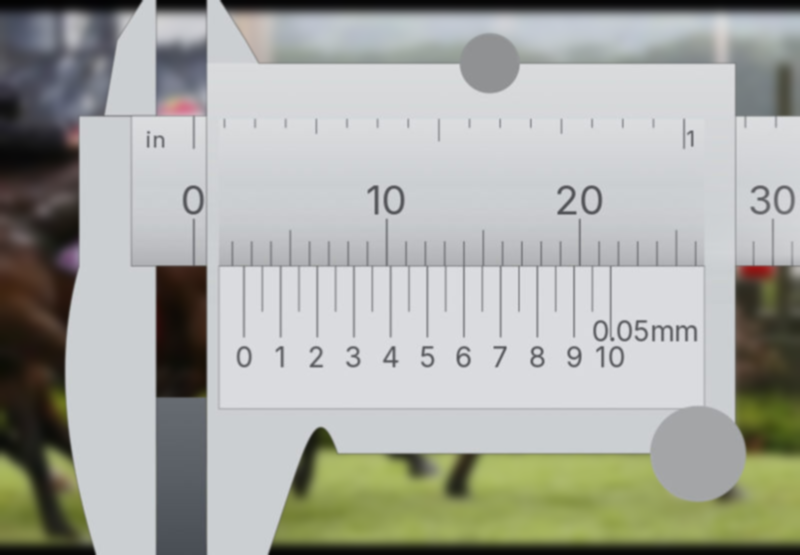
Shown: value=2.6 unit=mm
